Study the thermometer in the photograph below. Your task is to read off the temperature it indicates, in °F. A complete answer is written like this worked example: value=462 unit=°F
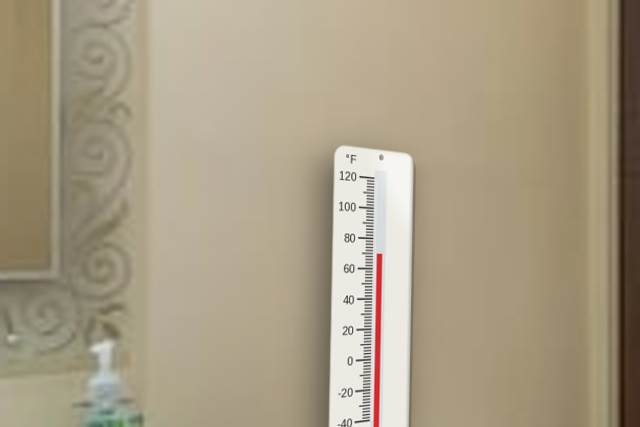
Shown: value=70 unit=°F
